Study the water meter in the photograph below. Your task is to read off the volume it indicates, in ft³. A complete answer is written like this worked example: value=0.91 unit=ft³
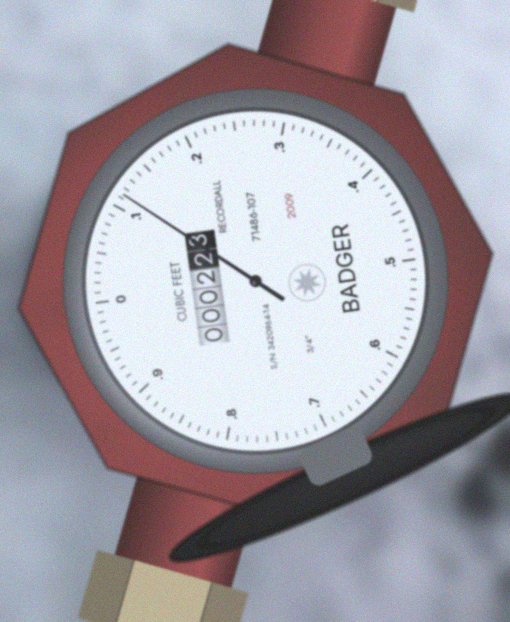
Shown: value=223.11 unit=ft³
